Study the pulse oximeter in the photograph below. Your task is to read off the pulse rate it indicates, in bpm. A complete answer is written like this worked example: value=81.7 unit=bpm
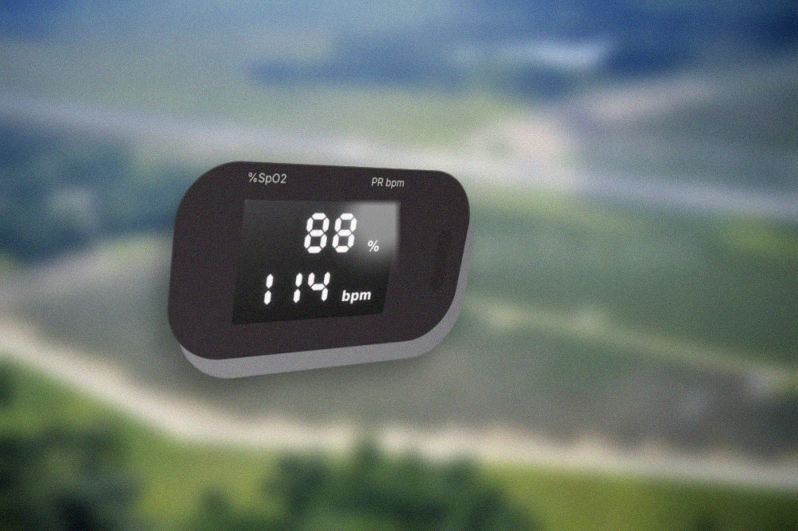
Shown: value=114 unit=bpm
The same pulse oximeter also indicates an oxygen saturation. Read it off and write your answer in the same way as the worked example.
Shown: value=88 unit=%
